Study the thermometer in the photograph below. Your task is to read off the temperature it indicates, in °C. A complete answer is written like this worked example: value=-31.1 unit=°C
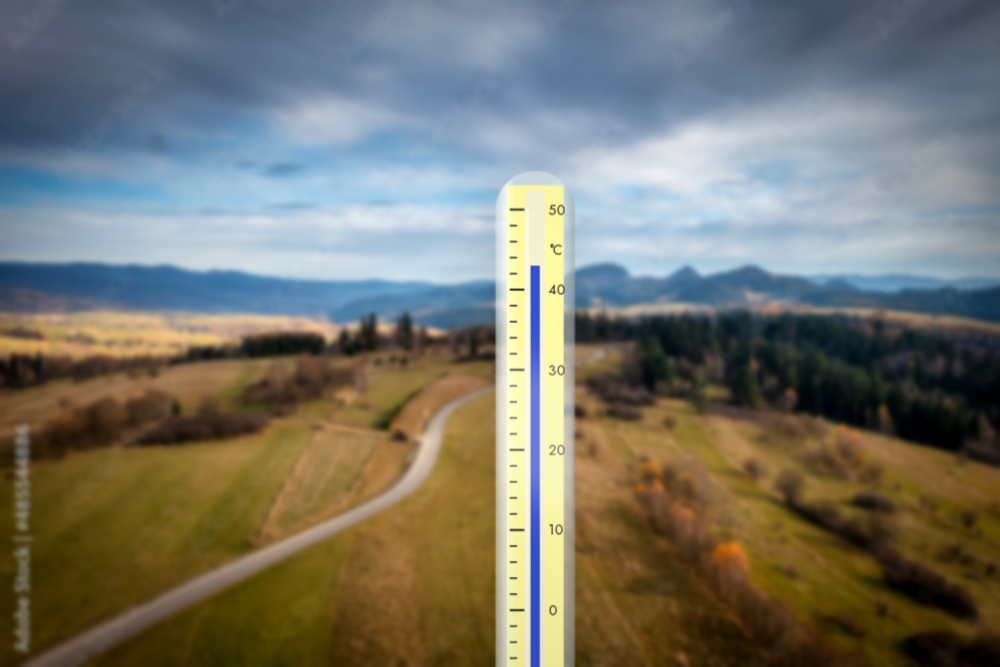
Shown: value=43 unit=°C
